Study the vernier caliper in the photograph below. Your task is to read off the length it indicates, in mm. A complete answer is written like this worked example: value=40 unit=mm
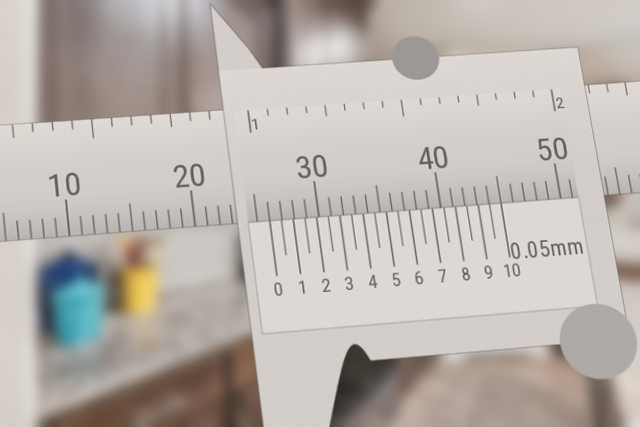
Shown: value=26.0 unit=mm
